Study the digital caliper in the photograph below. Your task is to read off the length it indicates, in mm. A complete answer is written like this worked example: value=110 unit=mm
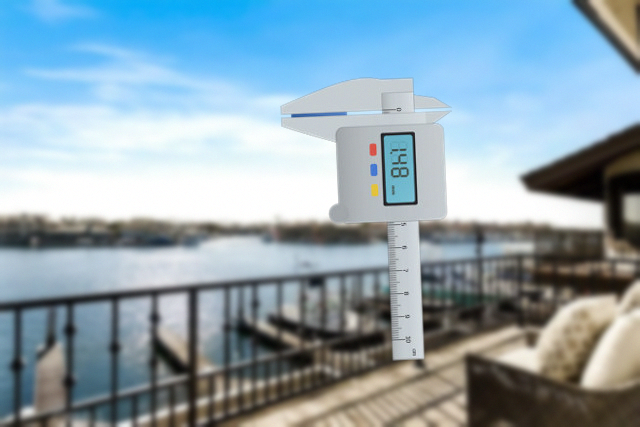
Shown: value=1.48 unit=mm
